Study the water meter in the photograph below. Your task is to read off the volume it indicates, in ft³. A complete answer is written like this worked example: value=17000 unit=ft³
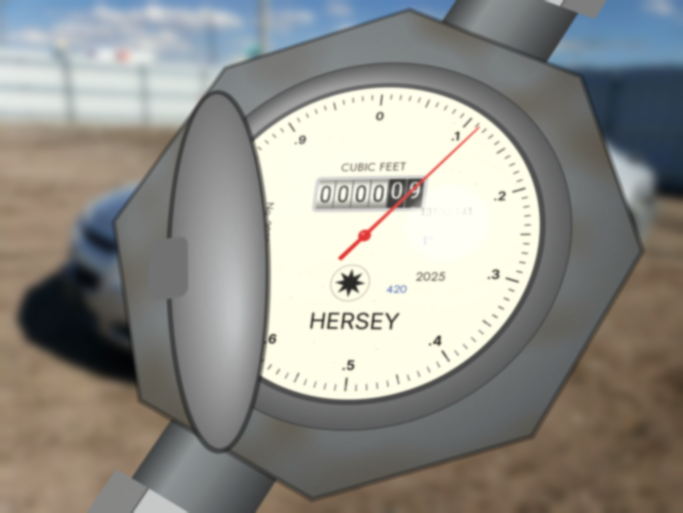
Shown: value=9.11 unit=ft³
